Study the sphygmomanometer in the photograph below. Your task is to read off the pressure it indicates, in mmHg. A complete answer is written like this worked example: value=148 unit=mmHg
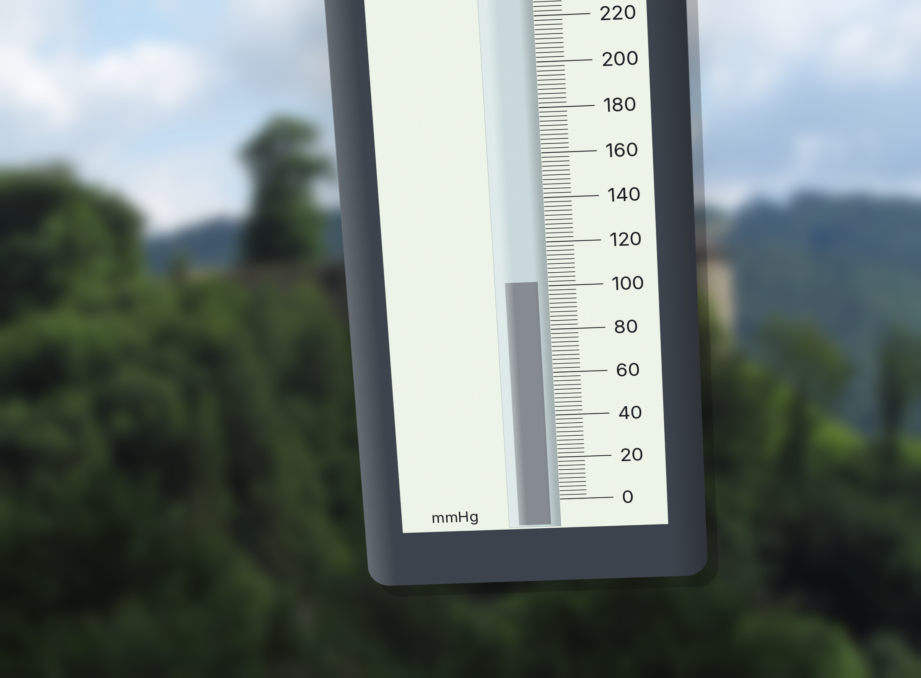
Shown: value=102 unit=mmHg
